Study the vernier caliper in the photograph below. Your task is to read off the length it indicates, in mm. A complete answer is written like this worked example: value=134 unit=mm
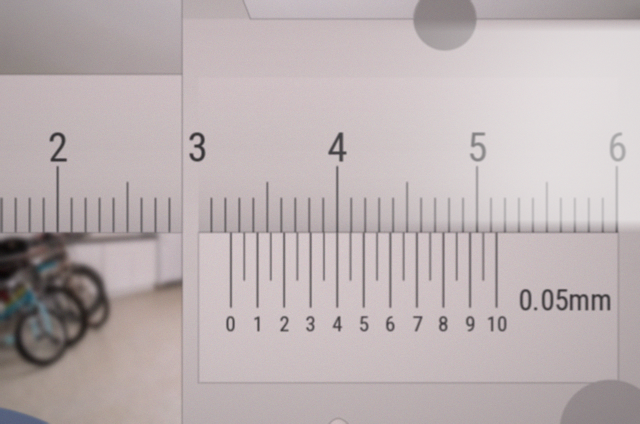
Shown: value=32.4 unit=mm
